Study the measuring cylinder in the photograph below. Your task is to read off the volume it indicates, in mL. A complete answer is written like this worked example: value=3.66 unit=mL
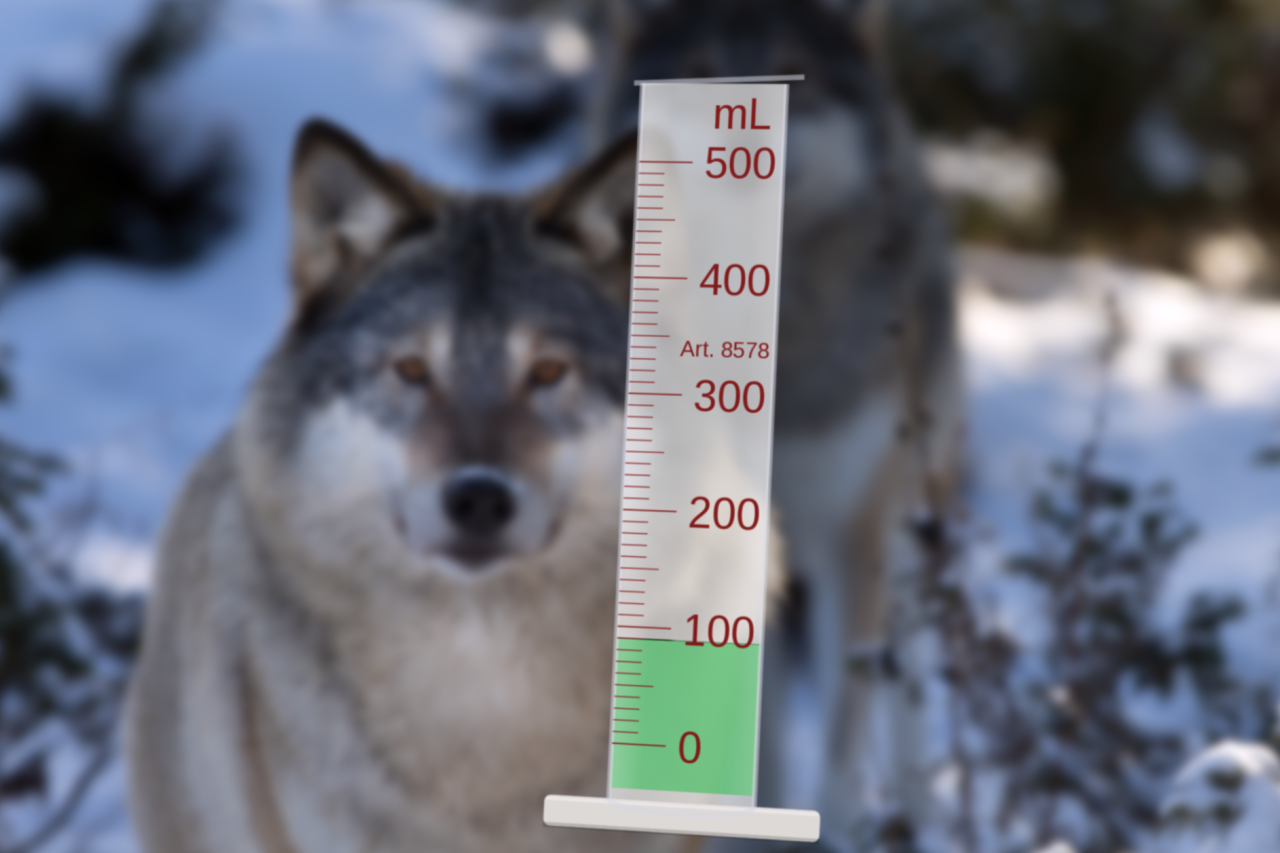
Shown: value=90 unit=mL
